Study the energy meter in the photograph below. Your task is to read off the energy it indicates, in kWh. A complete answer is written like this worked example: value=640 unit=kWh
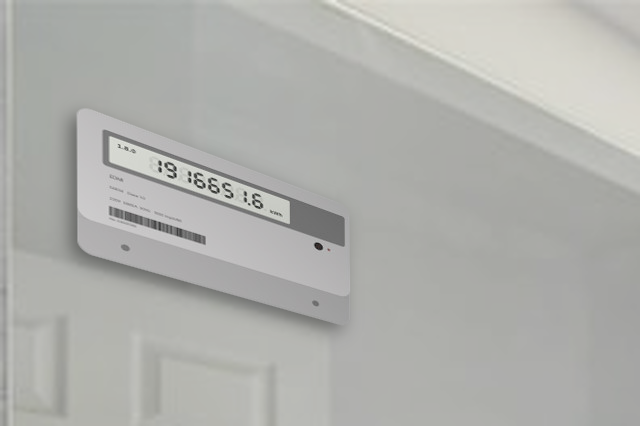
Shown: value=1916651.6 unit=kWh
